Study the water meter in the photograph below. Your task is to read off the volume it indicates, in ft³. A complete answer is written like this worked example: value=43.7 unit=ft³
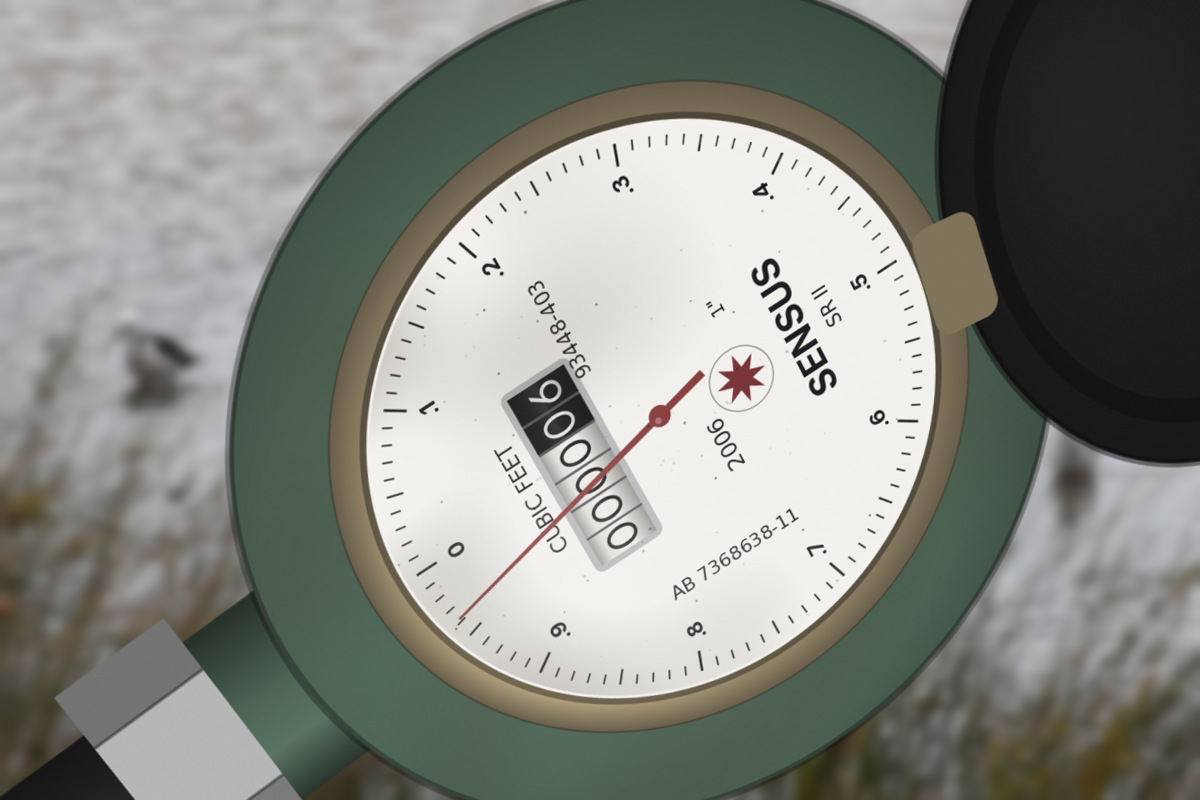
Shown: value=5.96 unit=ft³
